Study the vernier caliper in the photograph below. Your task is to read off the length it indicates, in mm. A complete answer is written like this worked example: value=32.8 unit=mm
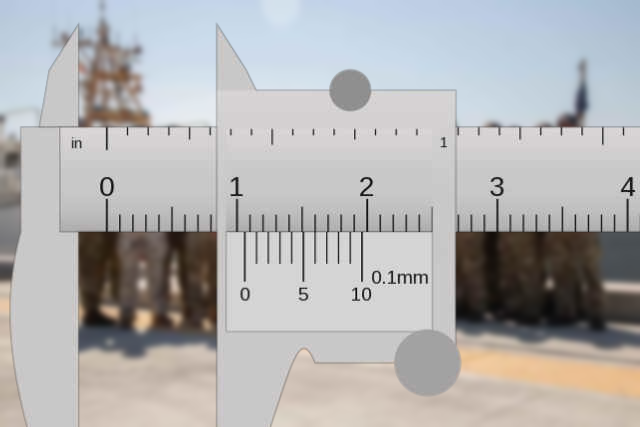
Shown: value=10.6 unit=mm
